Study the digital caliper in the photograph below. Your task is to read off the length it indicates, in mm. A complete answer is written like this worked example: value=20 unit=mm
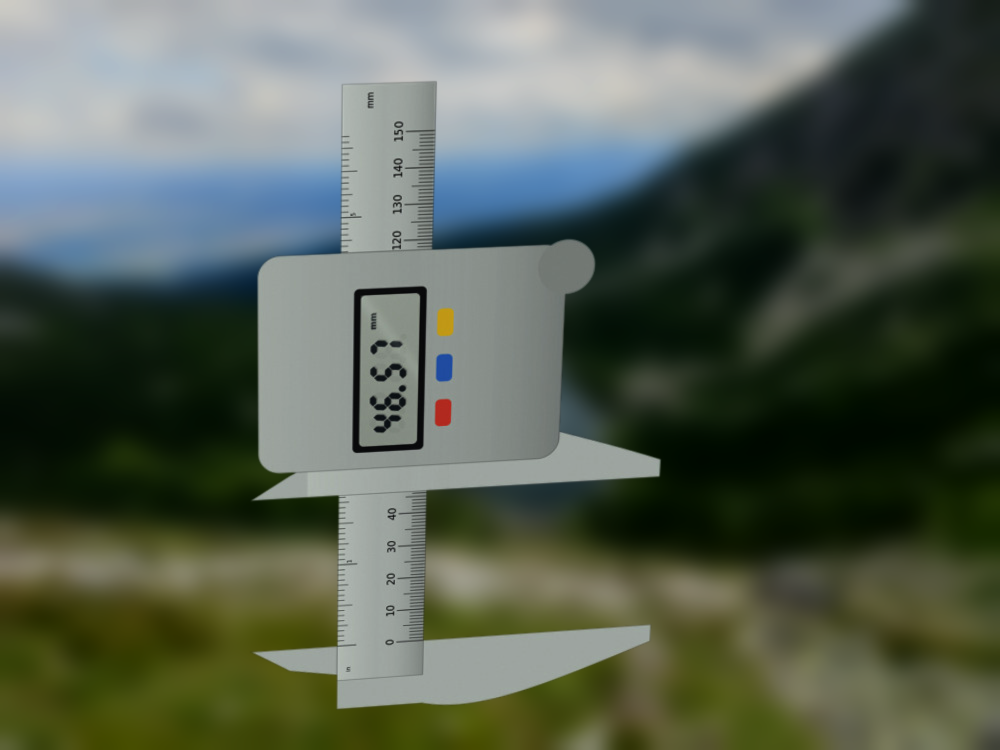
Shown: value=46.57 unit=mm
